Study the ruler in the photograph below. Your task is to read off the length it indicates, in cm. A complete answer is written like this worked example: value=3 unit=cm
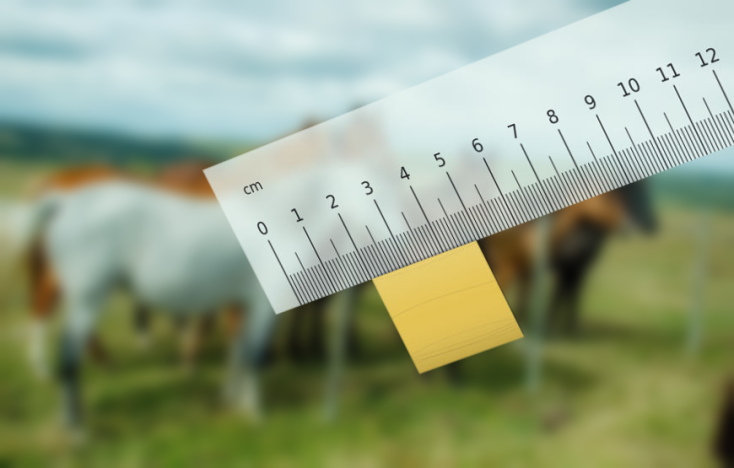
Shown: value=2.9 unit=cm
